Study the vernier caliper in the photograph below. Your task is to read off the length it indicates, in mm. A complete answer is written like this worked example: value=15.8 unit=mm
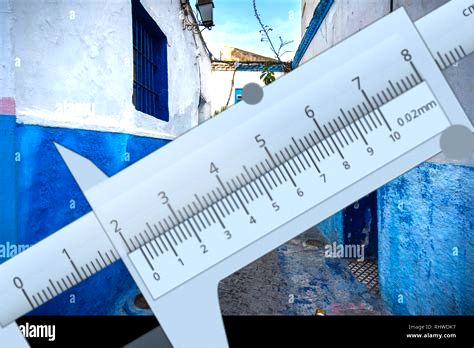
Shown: value=21.8 unit=mm
